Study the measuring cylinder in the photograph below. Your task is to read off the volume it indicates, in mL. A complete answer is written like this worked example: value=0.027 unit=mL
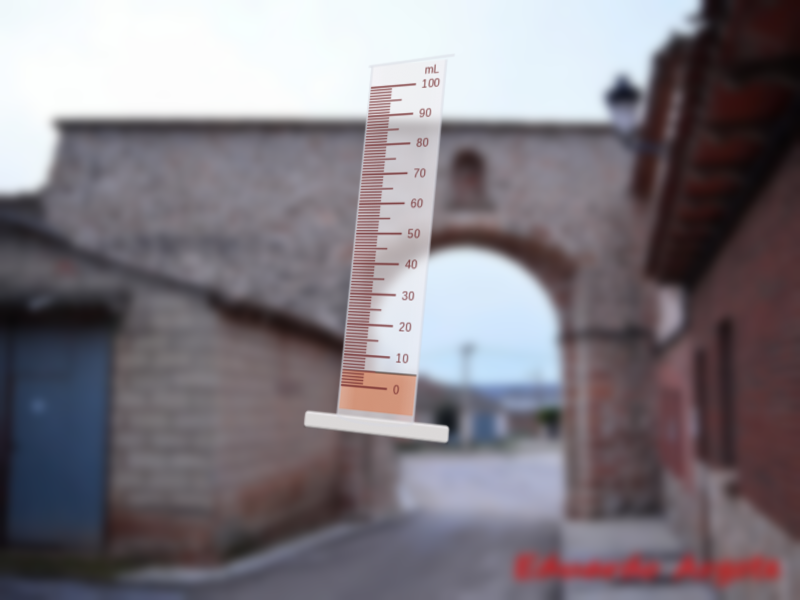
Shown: value=5 unit=mL
